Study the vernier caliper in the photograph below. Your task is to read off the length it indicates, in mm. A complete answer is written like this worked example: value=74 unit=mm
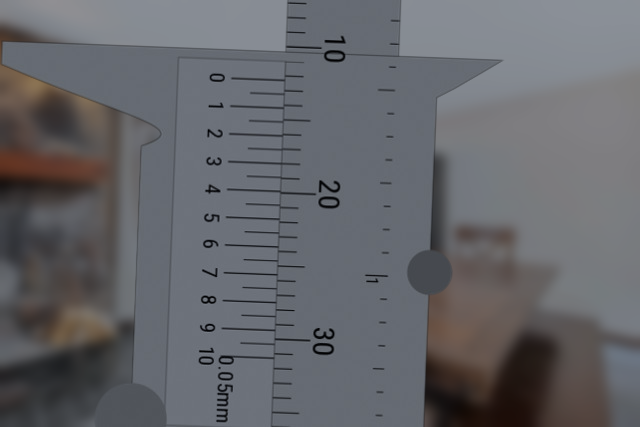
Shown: value=12.3 unit=mm
